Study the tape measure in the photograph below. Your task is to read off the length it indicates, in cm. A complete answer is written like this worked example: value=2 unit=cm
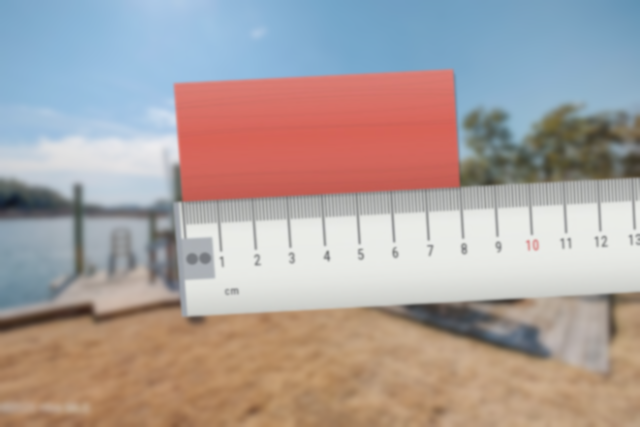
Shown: value=8 unit=cm
